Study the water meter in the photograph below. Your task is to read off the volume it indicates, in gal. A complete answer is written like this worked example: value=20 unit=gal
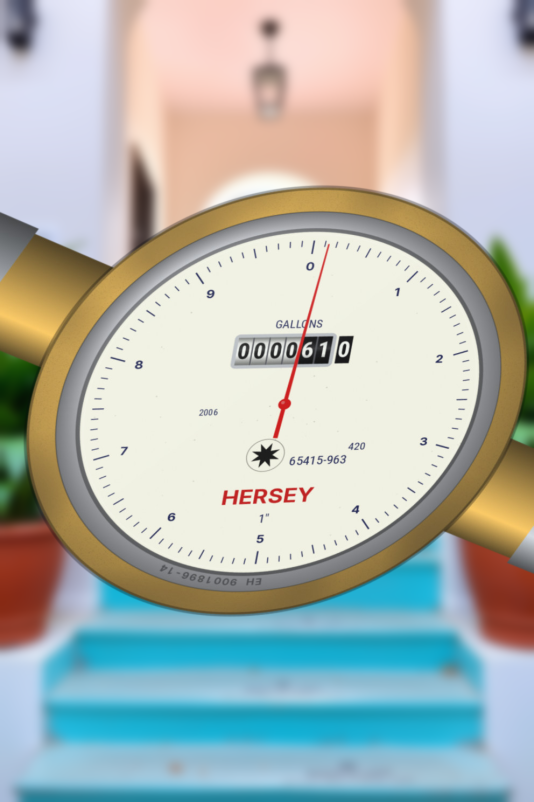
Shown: value=610.1 unit=gal
